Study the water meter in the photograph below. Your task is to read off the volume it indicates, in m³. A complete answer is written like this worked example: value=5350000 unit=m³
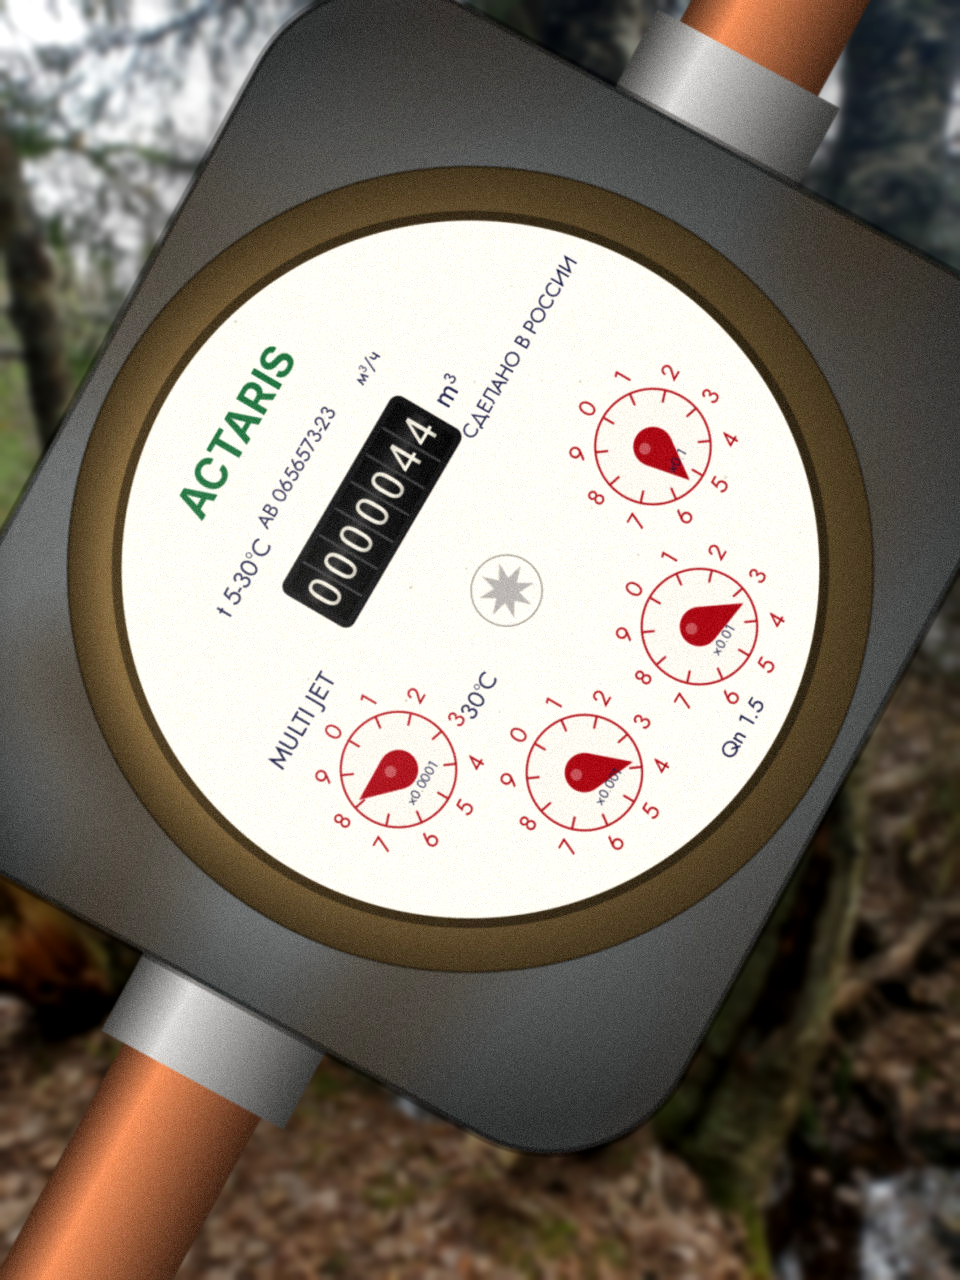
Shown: value=44.5338 unit=m³
